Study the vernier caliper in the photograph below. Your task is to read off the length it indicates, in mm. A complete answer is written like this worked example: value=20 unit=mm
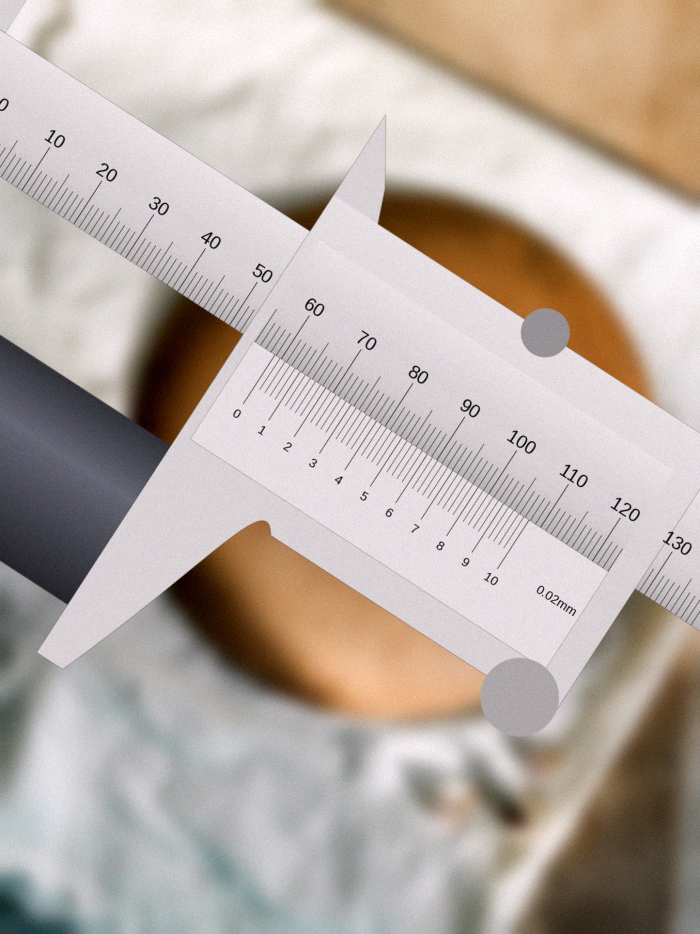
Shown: value=58.8 unit=mm
